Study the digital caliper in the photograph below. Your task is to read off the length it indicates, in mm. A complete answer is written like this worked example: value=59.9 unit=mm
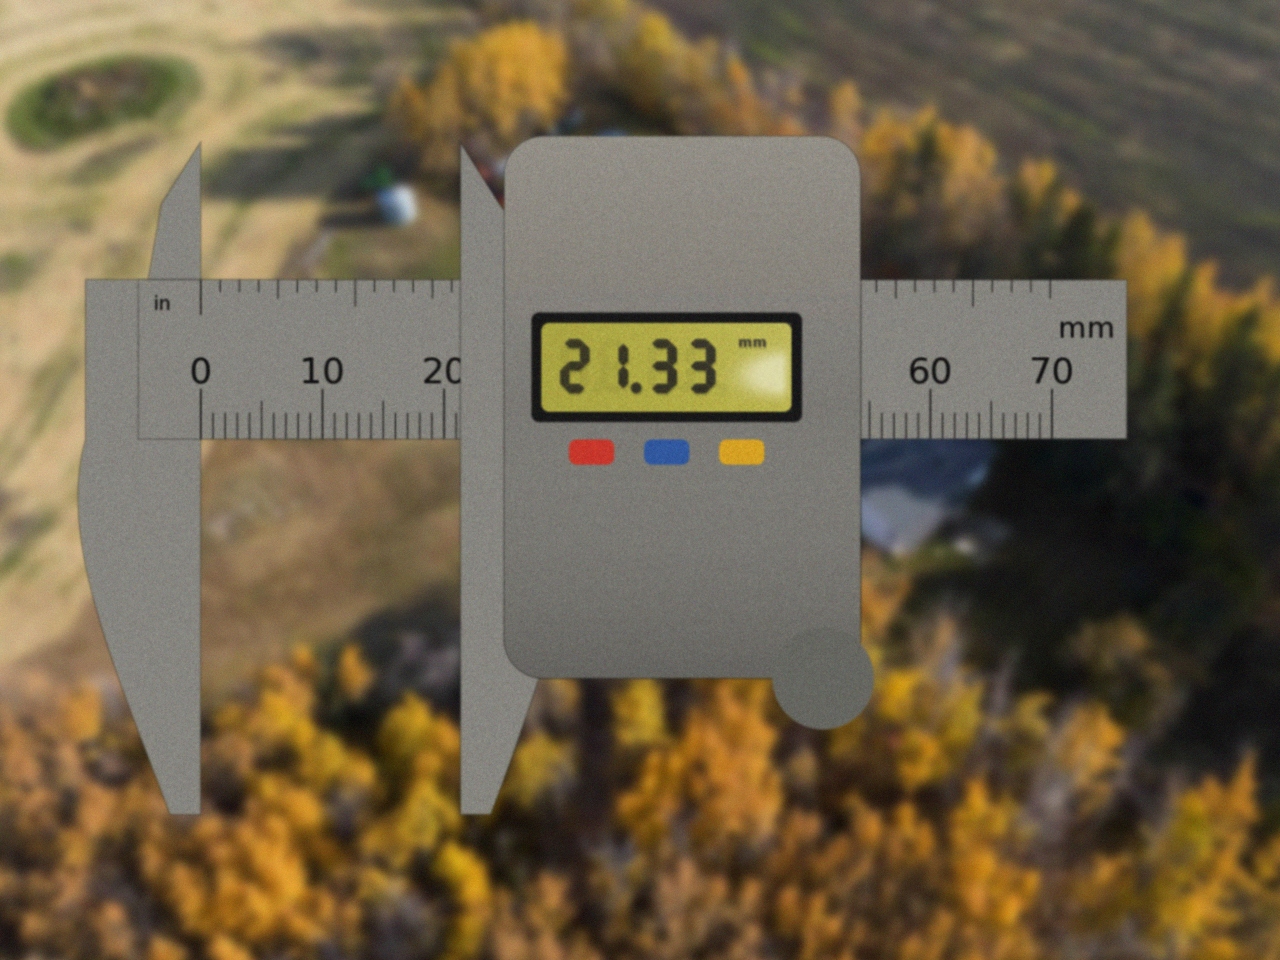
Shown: value=21.33 unit=mm
